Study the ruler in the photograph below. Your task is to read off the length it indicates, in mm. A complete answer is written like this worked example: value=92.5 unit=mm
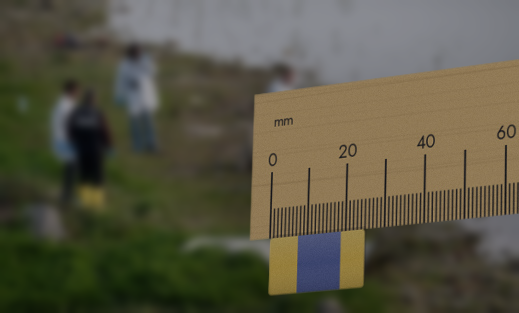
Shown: value=25 unit=mm
